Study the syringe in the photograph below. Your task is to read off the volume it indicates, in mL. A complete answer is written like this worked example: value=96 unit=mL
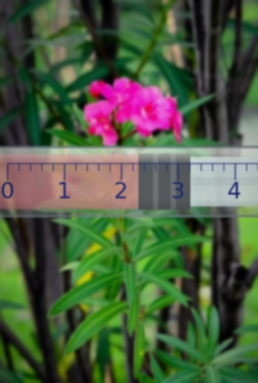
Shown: value=2.3 unit=mL
